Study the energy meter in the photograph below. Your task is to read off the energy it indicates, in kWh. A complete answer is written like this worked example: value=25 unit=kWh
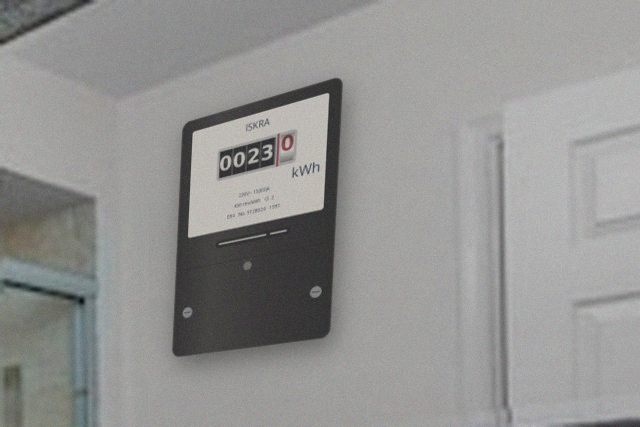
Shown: value=23.0 unit=kWh
